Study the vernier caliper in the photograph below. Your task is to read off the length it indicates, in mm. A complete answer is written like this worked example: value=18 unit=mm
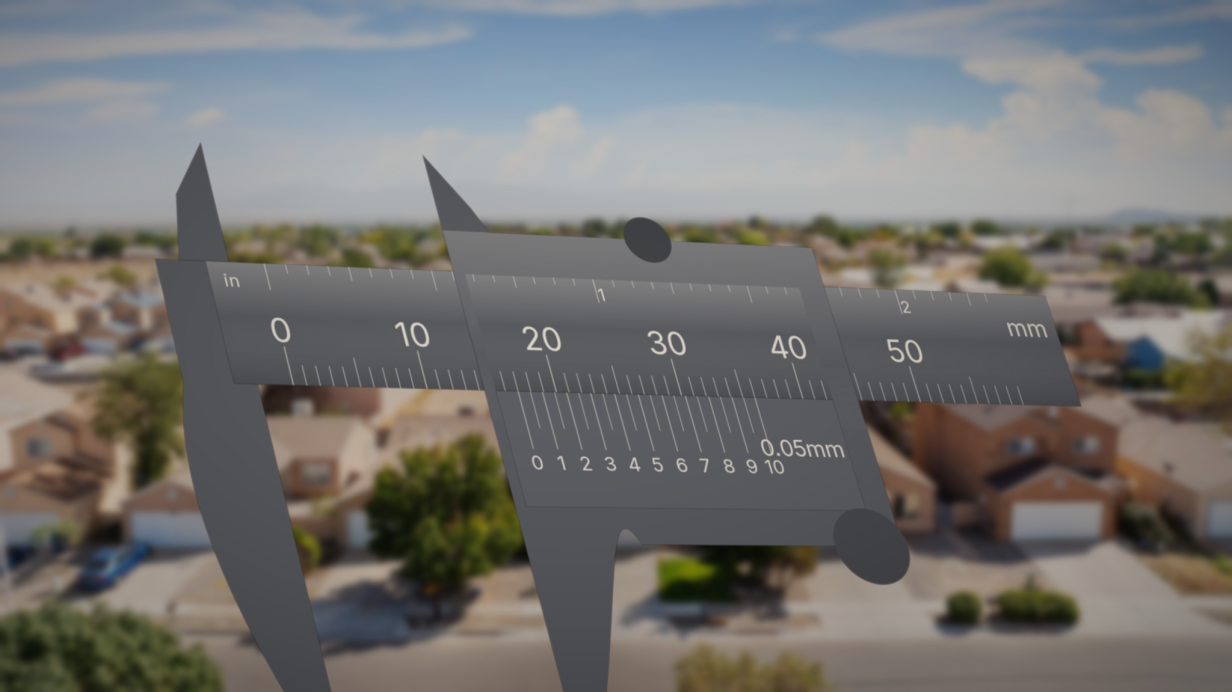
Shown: value=17.0 unit=mm
